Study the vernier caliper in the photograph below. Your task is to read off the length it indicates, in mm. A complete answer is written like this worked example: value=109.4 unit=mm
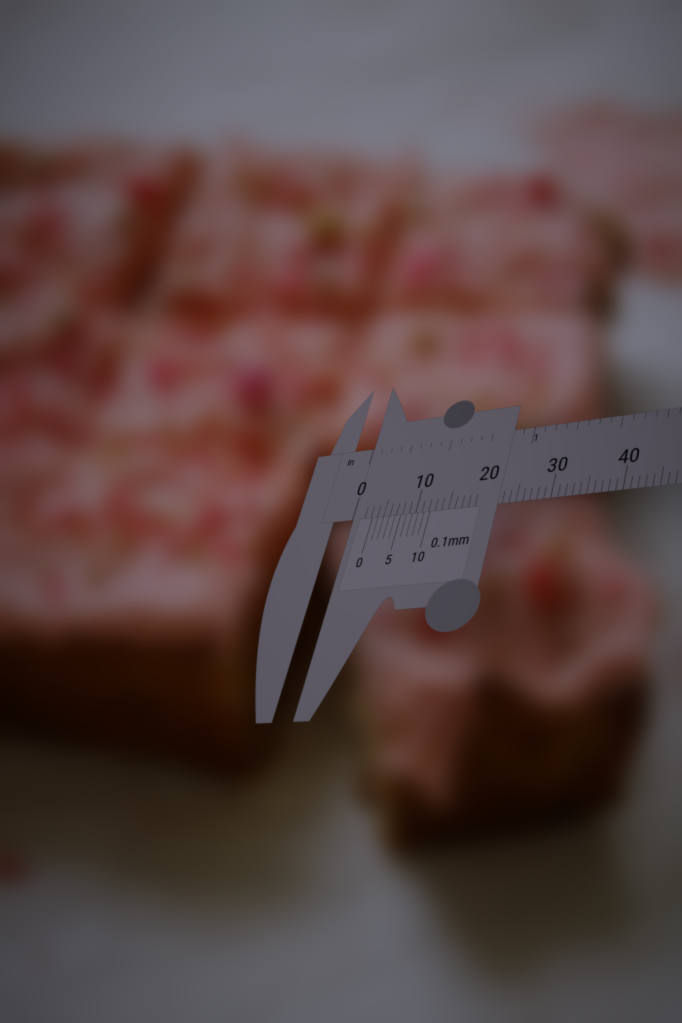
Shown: value=3.2 unit=mm
